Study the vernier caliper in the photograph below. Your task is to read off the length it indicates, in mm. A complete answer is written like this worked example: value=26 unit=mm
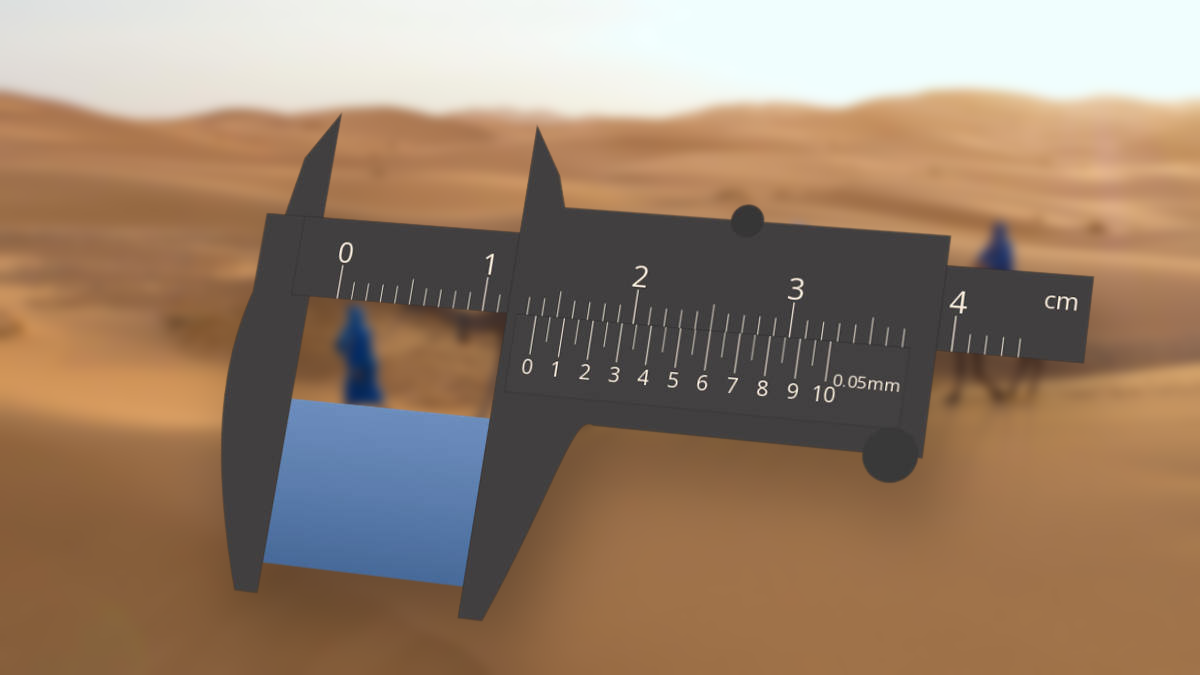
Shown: value=13.6 unit=mm
